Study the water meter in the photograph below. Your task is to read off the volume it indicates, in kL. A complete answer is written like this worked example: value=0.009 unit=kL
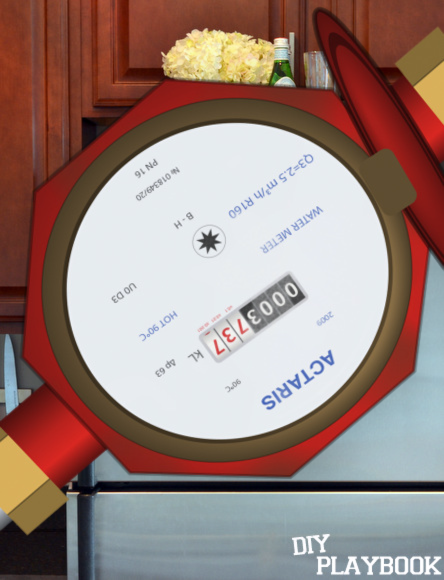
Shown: value=3.737 unit=kL
